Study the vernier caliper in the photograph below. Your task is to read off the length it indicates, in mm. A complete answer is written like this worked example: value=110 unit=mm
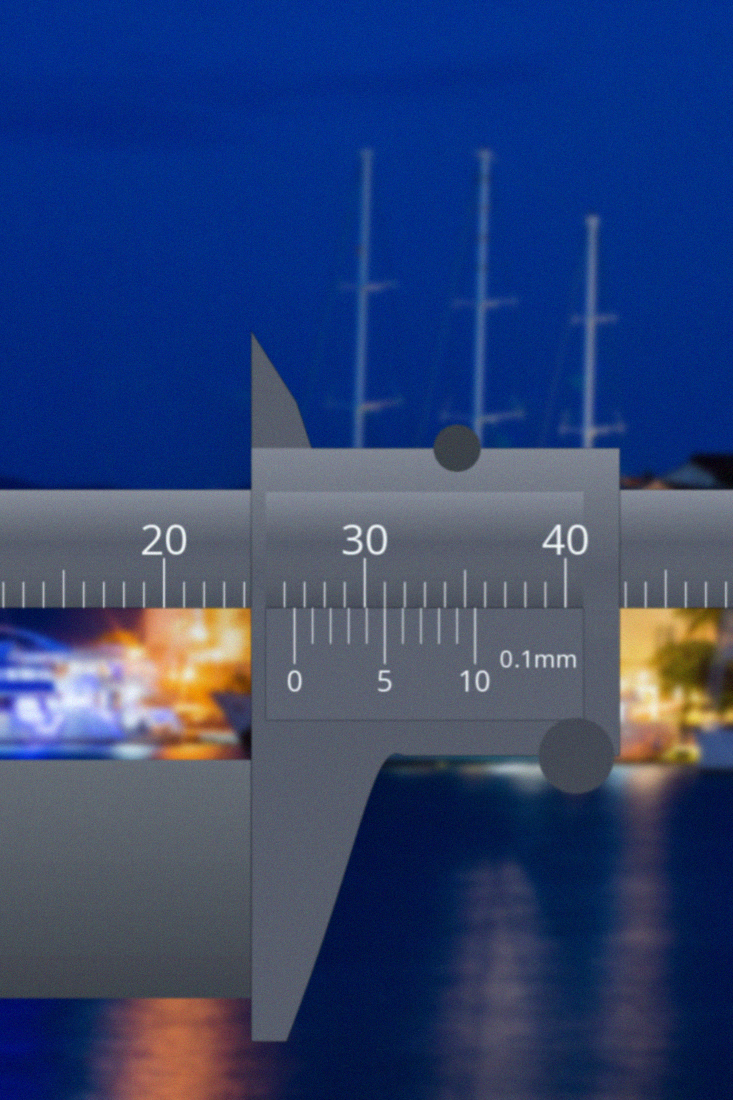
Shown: value=26.5 unit=mm
